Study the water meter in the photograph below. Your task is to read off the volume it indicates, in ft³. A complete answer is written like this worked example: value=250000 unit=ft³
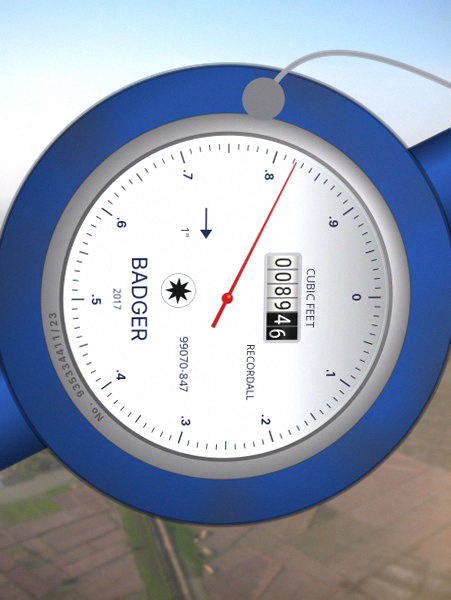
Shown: value=8945.82 unit=ft³
